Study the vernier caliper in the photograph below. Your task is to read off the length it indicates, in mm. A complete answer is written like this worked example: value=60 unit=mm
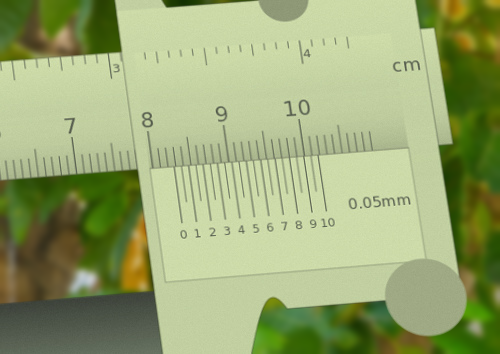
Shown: value=82.8 unit=mm
